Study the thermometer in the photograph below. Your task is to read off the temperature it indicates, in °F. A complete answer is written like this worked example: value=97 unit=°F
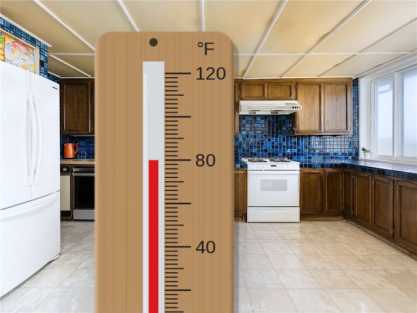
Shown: value=80 unit=°F
